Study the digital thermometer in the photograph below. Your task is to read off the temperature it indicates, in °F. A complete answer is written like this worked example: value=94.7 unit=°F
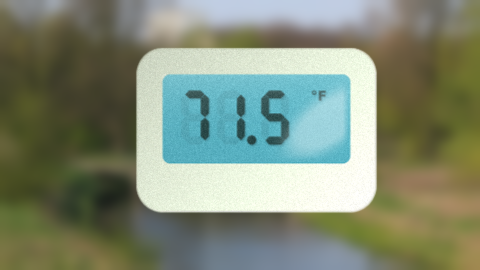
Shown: value=71.5 unit=°F
